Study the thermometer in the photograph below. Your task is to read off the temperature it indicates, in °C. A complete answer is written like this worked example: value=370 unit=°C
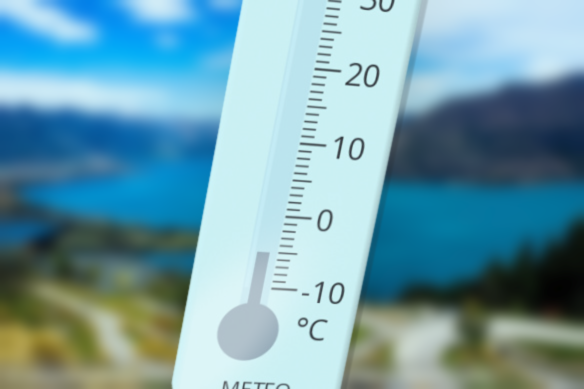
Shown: value=-5 unit=°C
